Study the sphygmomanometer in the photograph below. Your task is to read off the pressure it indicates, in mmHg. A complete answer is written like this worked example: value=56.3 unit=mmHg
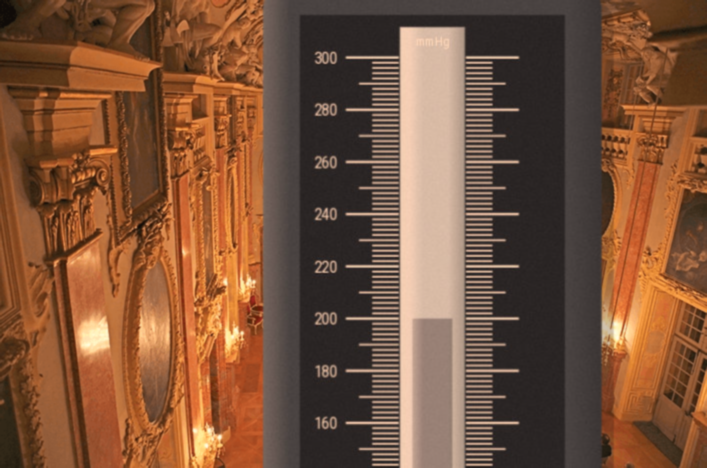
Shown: value=200 unit=mmHg
